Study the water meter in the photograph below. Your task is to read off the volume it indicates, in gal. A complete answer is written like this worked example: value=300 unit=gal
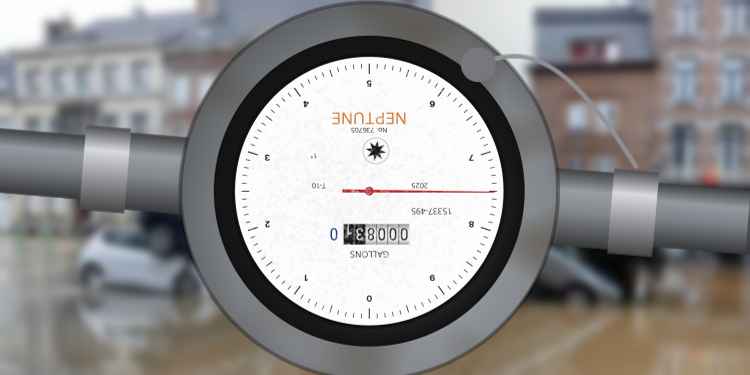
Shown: value=8307.5 unit=gal
